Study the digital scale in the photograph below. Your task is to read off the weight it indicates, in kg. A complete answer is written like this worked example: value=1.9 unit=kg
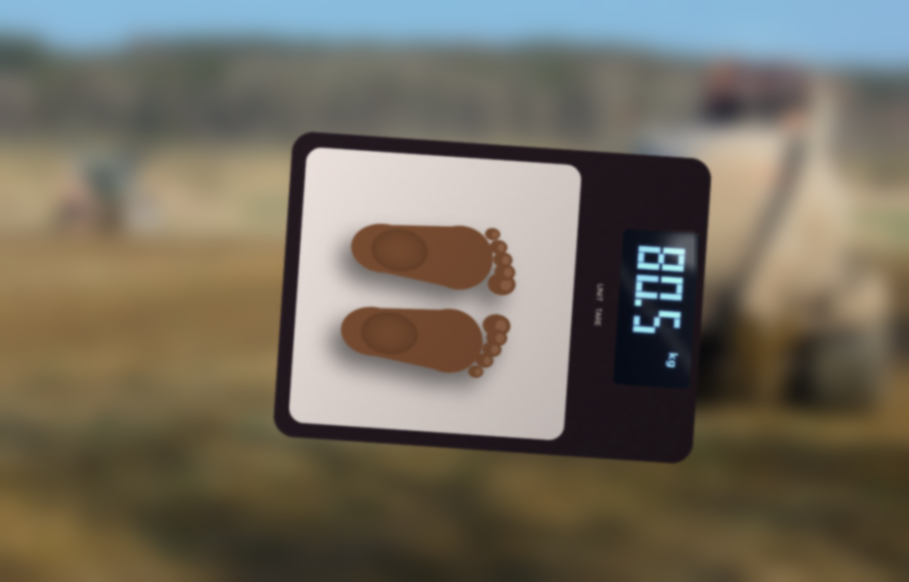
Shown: value=80.5 unit=kg
